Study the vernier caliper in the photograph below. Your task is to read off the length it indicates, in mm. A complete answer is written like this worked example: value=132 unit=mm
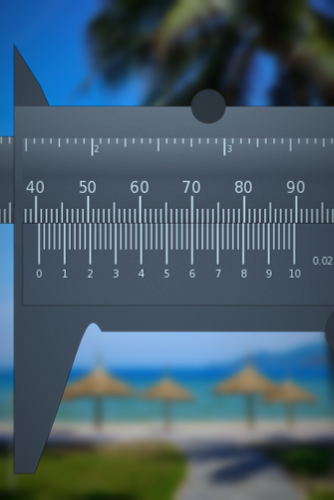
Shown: value=40.6 unit=mm
